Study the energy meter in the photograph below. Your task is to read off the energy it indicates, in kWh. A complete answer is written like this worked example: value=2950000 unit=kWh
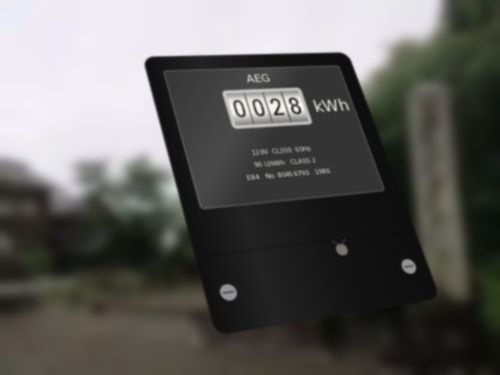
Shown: value=28 unit=kWh
